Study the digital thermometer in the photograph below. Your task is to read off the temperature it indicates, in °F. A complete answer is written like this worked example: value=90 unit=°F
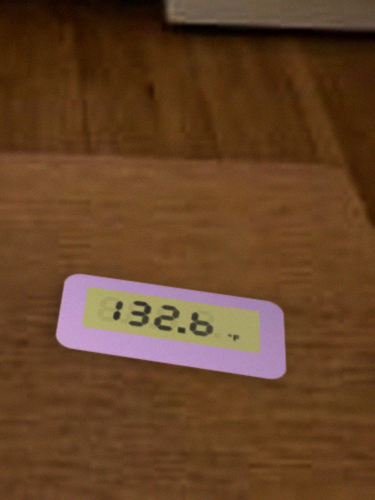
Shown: value=132.6 unit=°F
